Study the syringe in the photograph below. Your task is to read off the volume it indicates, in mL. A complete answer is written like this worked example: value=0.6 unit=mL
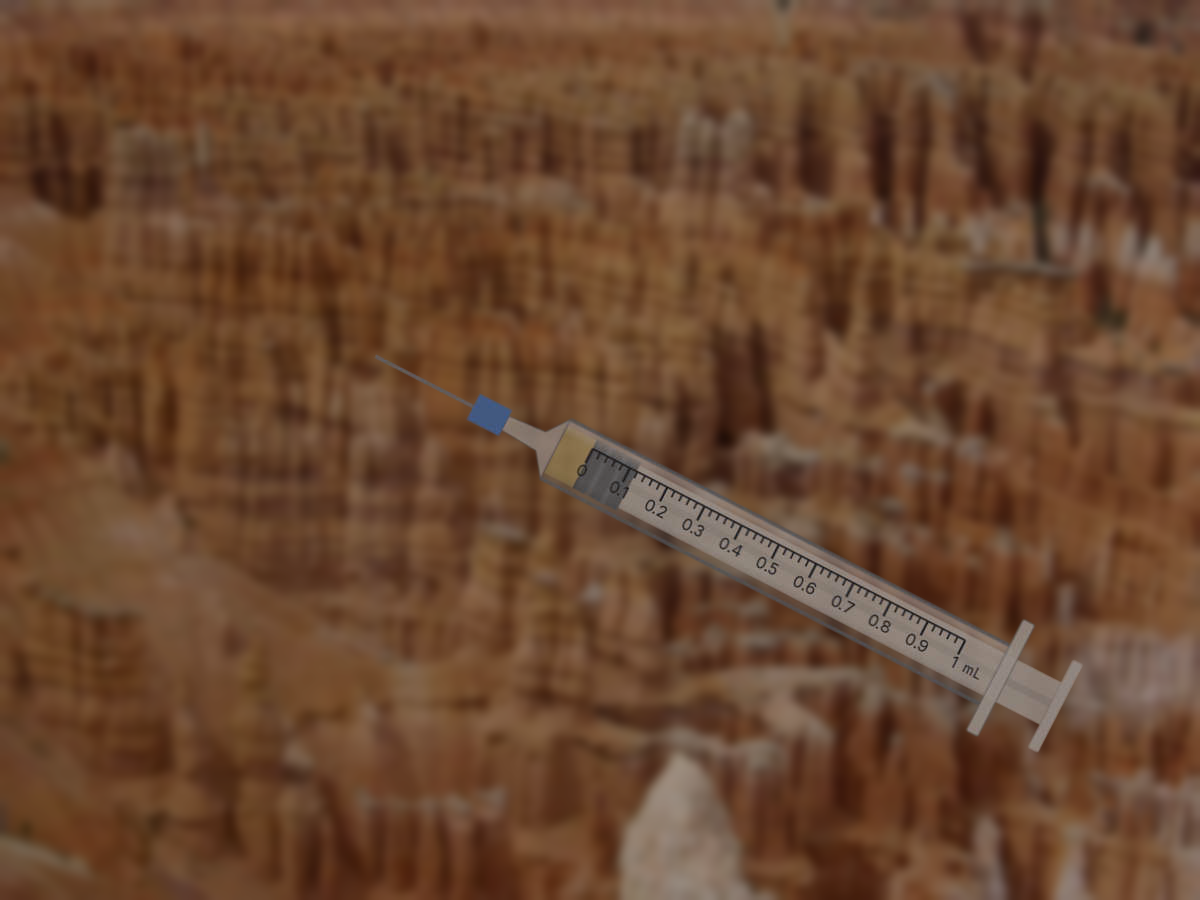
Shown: value=0 unit=mL
